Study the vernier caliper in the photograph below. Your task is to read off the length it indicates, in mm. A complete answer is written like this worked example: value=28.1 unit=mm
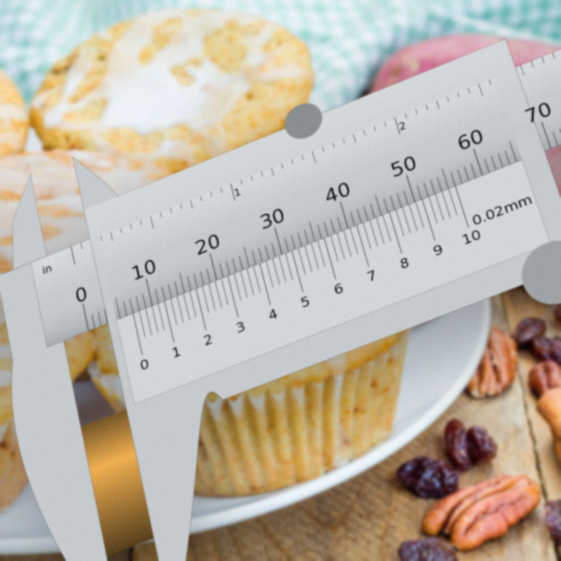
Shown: value=7.0 unit=mm
